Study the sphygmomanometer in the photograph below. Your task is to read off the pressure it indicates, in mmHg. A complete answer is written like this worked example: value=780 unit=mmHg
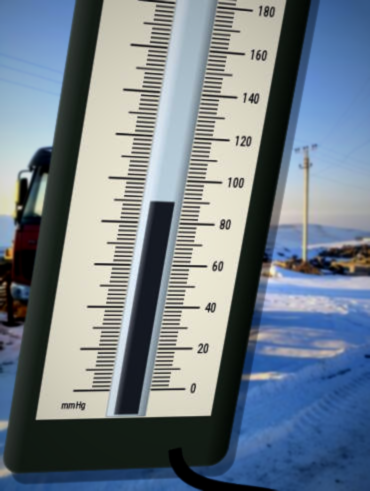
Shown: value=90 unit=mmHg
